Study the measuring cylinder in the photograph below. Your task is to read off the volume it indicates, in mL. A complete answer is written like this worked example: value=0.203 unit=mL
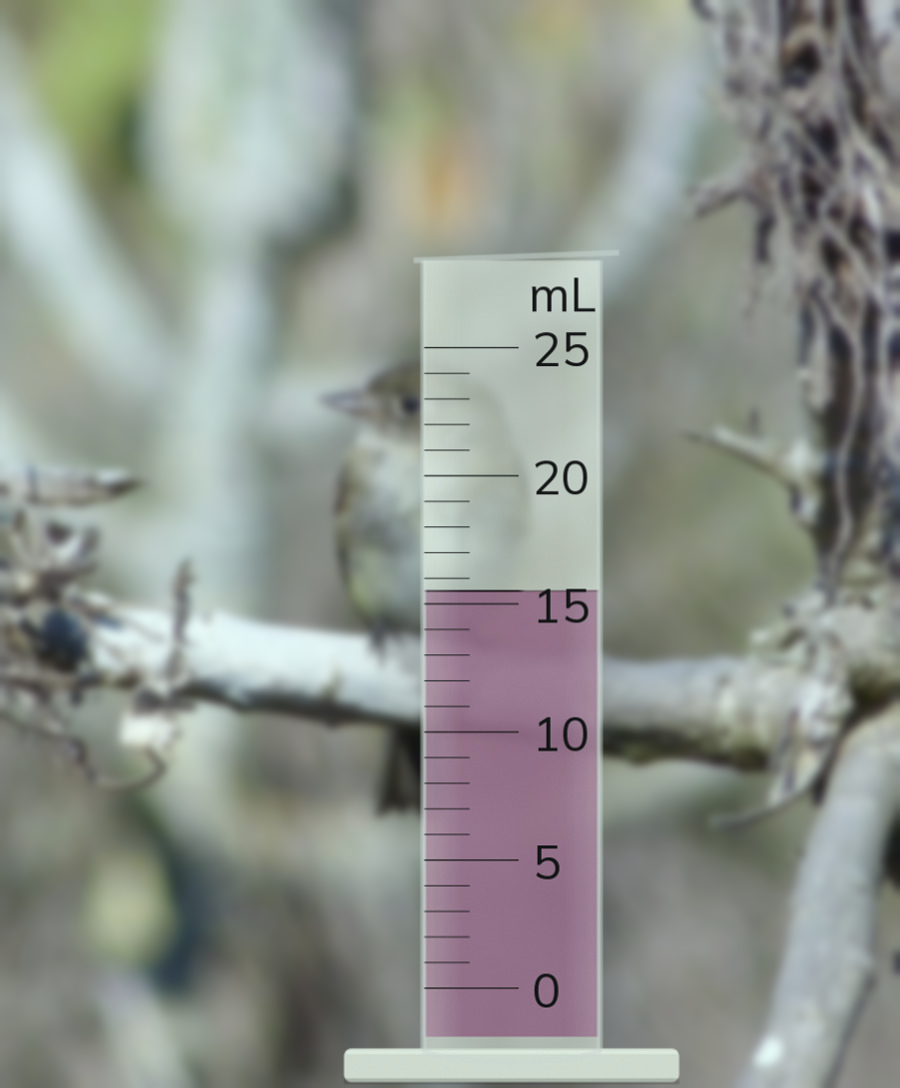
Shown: value=15.5 unit=mL
